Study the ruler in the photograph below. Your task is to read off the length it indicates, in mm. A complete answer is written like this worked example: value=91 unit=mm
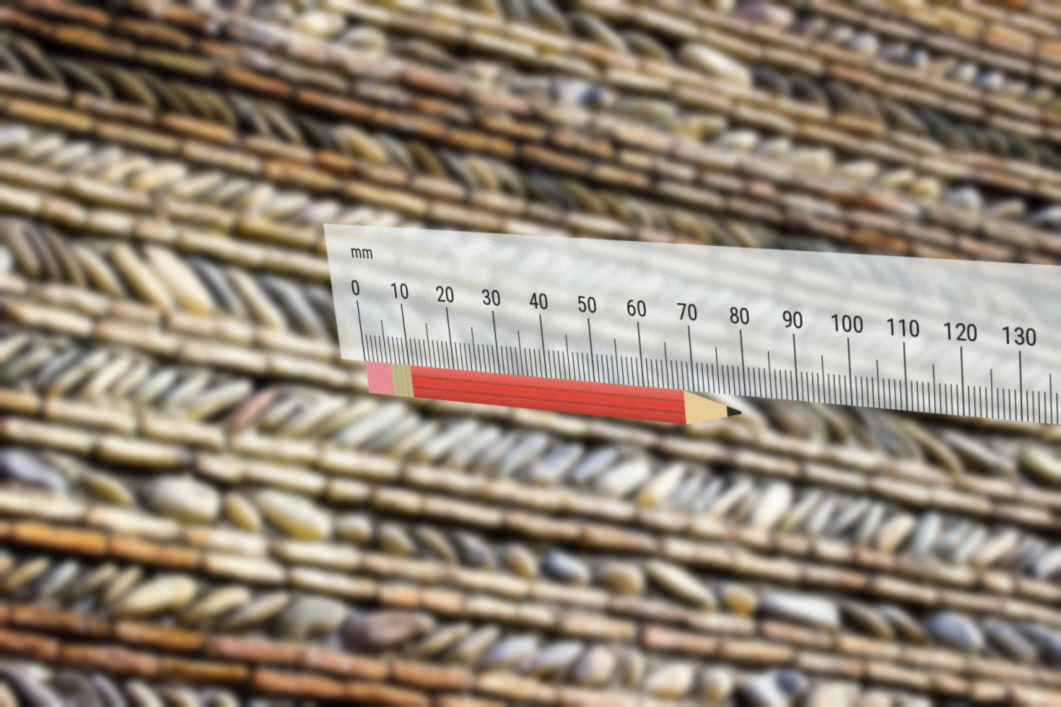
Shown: value=79 unit=mm
